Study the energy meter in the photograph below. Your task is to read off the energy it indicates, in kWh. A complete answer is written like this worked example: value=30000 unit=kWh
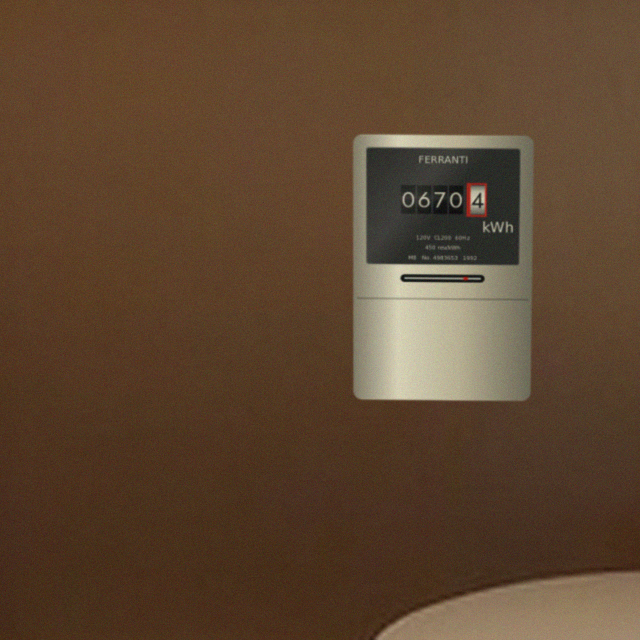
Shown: value=670.4 unit=kWh
